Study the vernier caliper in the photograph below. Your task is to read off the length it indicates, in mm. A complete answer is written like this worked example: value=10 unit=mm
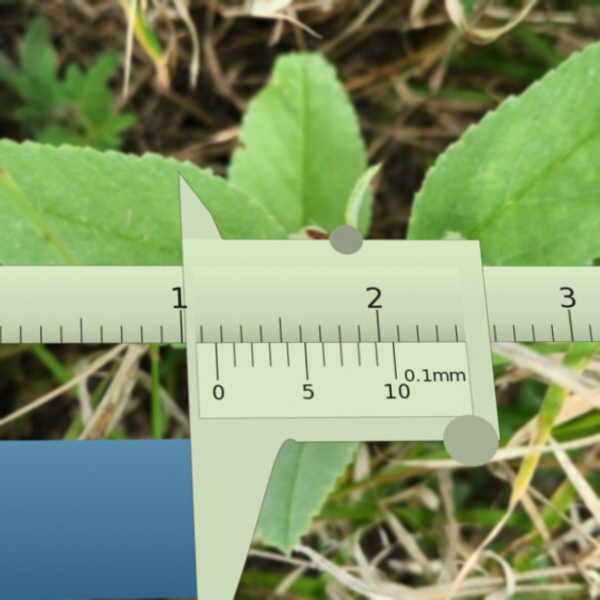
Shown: value=11.7 unit=mm
